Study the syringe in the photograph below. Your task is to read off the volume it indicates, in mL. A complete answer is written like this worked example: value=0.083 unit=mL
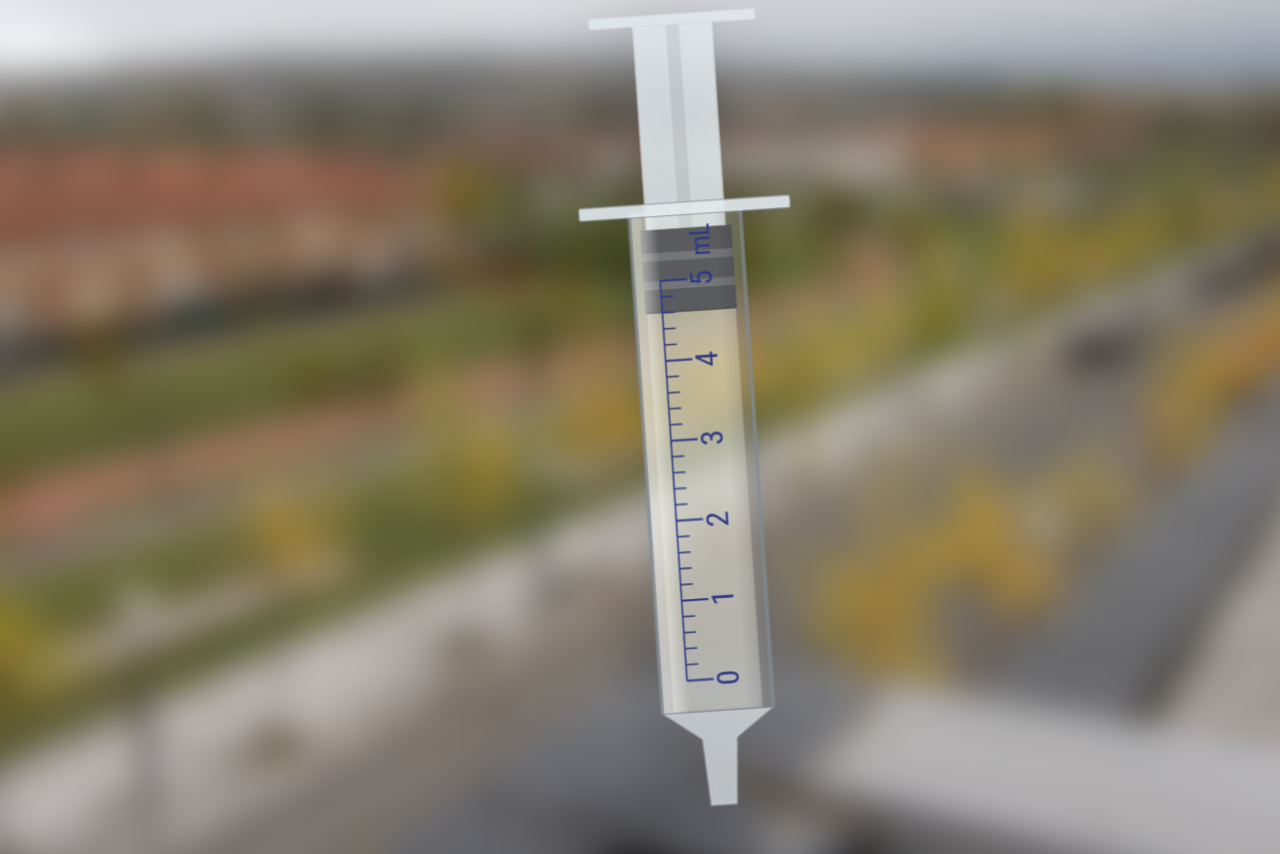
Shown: value=4.6 unit=mL
